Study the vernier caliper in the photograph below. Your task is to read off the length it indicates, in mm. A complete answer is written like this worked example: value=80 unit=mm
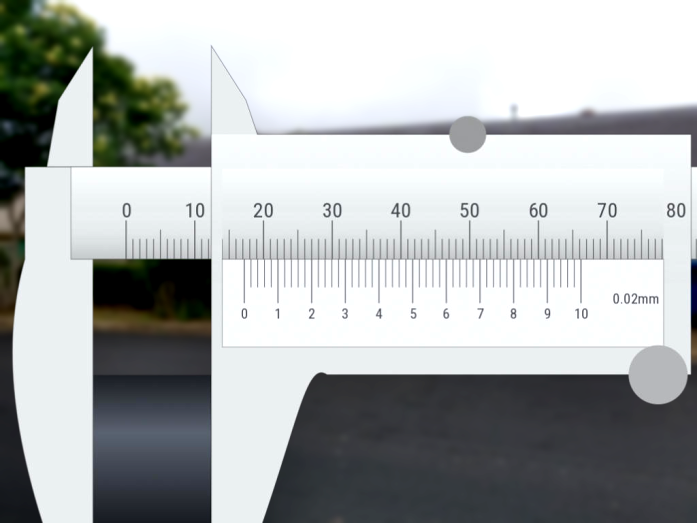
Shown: value=17.2 unit=mm
